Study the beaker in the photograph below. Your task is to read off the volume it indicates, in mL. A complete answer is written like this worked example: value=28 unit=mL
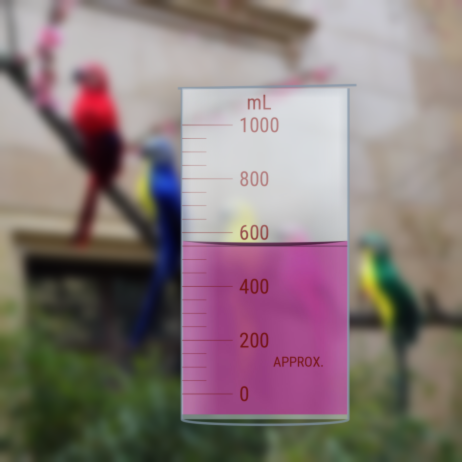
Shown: value=550 unit=mL
